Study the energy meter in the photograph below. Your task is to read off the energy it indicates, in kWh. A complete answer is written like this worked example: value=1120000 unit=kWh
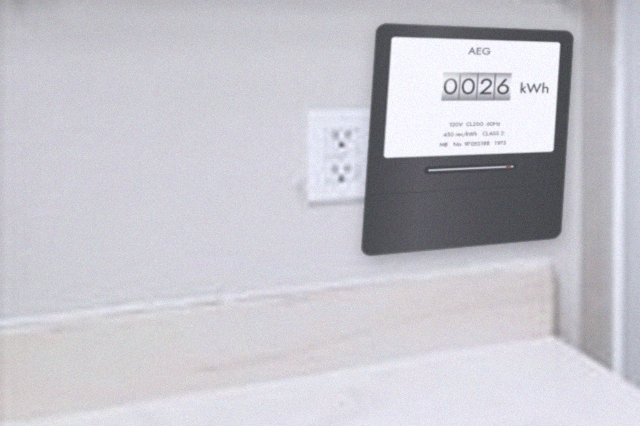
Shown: value=26 unit=kWh
